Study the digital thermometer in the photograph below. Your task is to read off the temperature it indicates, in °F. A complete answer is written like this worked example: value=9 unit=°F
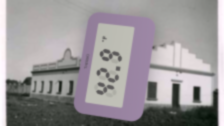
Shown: value=42.9 unit=°F
